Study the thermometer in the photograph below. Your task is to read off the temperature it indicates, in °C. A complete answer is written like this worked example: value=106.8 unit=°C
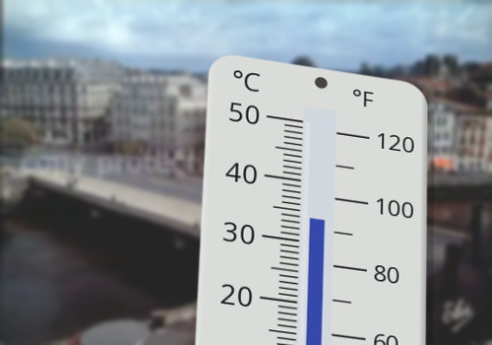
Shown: value=34 unit=°C
